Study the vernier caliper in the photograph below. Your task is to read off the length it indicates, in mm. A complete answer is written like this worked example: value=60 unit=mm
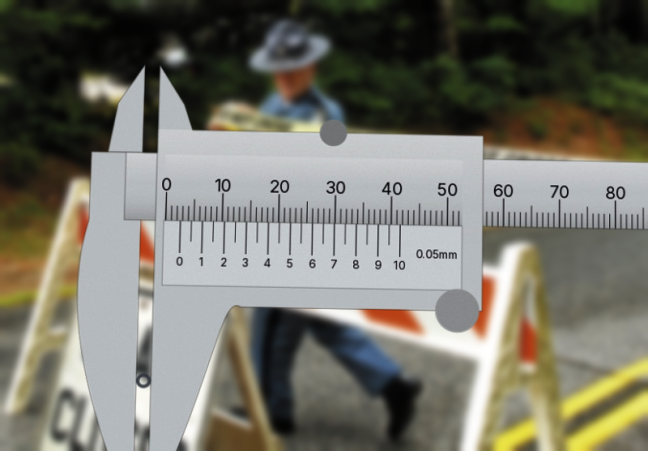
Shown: value=2.6 unit=mm
